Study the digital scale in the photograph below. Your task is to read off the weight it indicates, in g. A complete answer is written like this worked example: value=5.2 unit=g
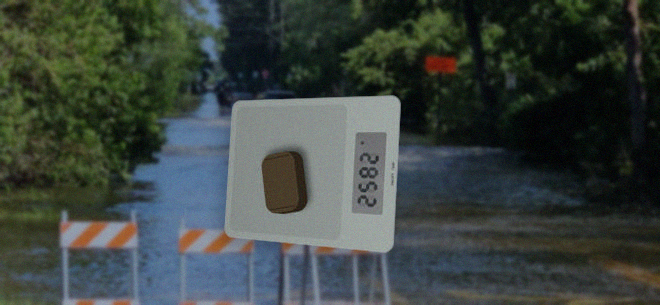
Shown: value=2582 unit=g
